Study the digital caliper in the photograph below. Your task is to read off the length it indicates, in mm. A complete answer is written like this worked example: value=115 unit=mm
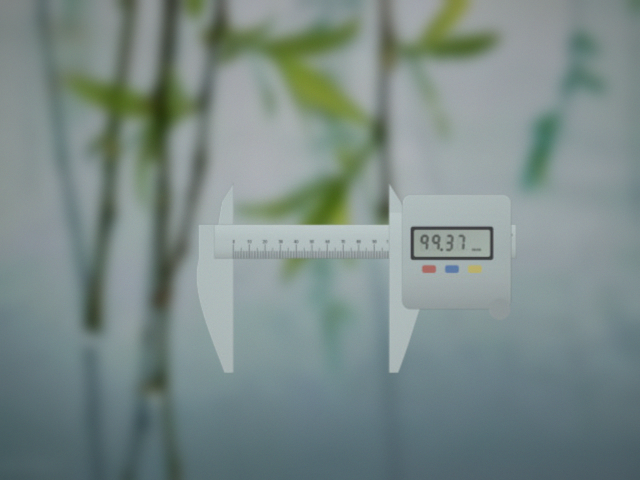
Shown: value=99.37 unit=mm
